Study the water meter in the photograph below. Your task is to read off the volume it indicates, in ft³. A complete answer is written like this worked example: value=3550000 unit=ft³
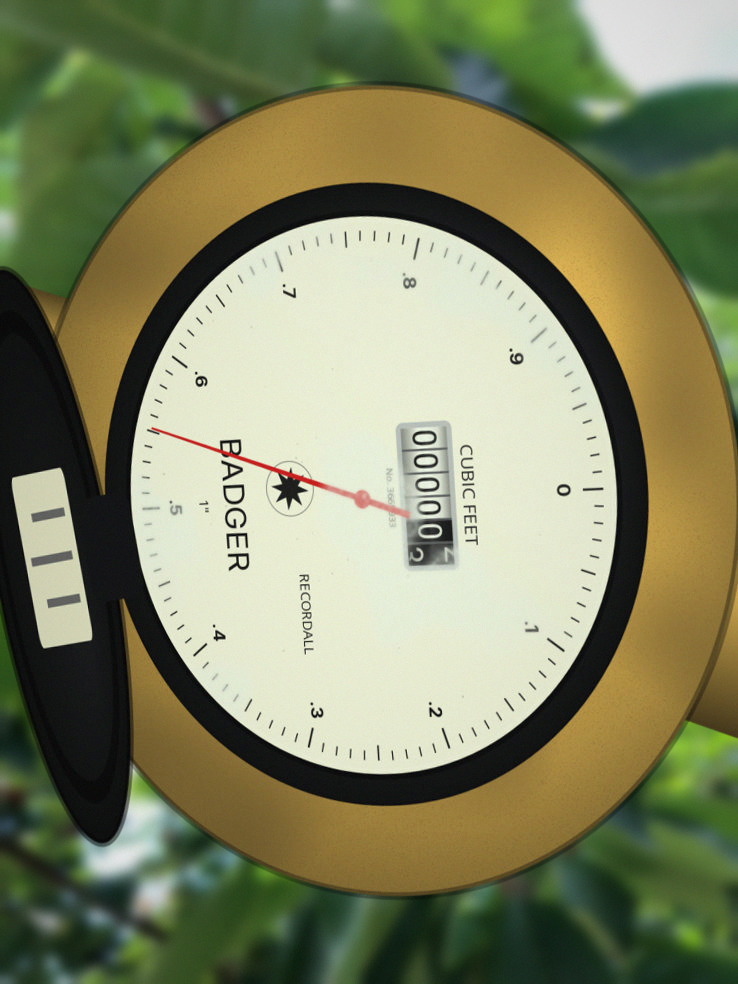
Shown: value=2.55 unit=ft³
